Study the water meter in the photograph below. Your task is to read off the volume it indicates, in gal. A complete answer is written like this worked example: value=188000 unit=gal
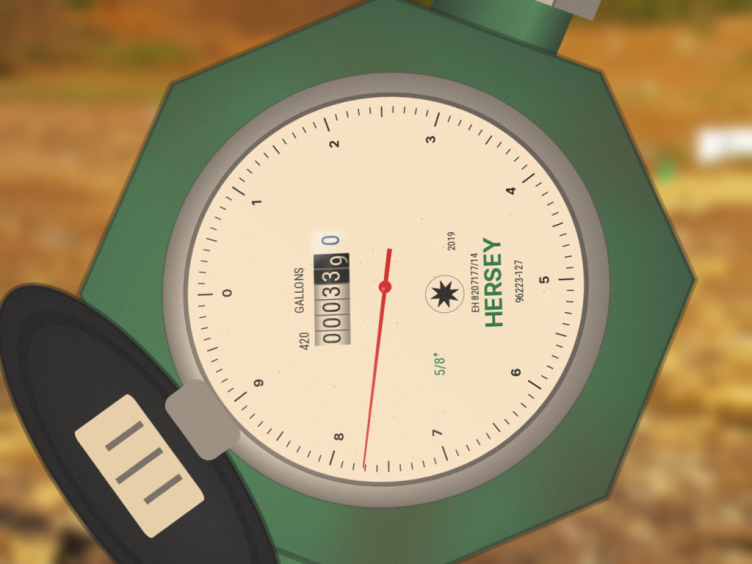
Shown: value=3387.7 unit=gal
